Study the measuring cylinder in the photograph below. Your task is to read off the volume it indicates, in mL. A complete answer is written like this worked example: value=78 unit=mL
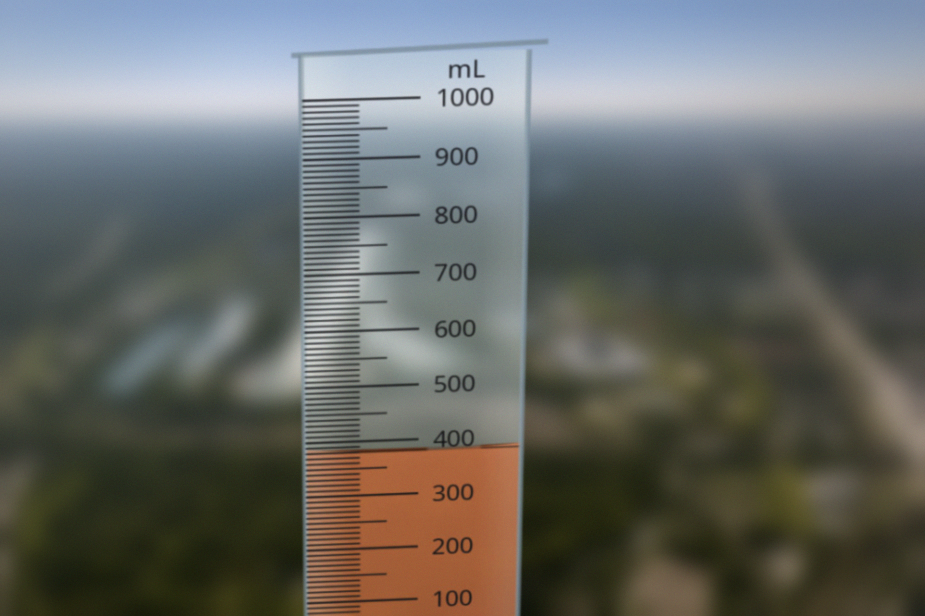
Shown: value=380 unit=mL
